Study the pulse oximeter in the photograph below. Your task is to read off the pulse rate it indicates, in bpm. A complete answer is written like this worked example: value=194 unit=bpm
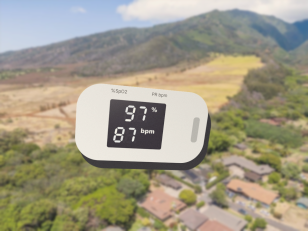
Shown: value=87 unit=bpm
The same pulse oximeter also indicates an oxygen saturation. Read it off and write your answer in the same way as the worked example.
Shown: value=97 unit=%
